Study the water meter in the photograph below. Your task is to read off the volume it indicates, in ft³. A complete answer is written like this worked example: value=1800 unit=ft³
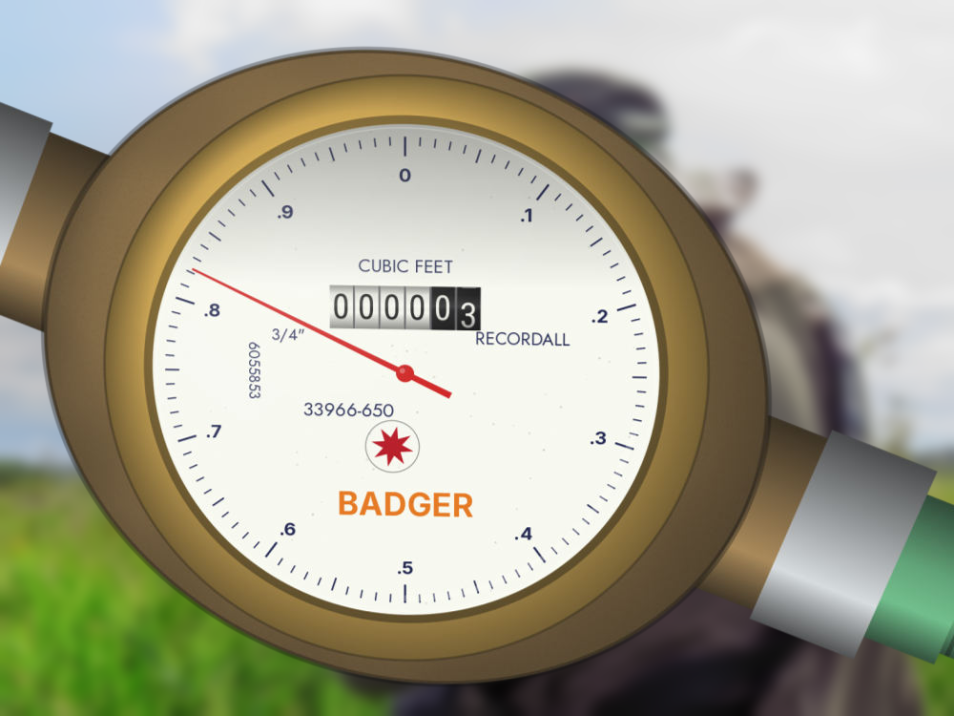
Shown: value=2.82 unit=ft³
